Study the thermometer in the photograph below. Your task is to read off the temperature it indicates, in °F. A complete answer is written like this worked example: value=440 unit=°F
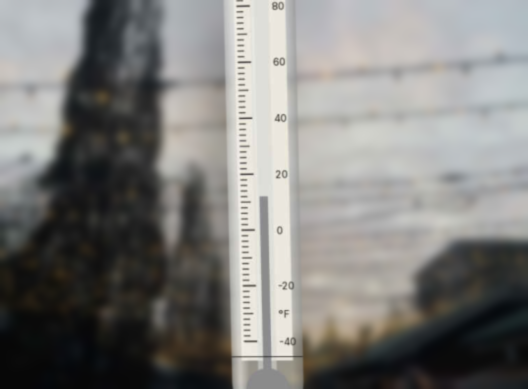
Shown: value=12 unit=°F
